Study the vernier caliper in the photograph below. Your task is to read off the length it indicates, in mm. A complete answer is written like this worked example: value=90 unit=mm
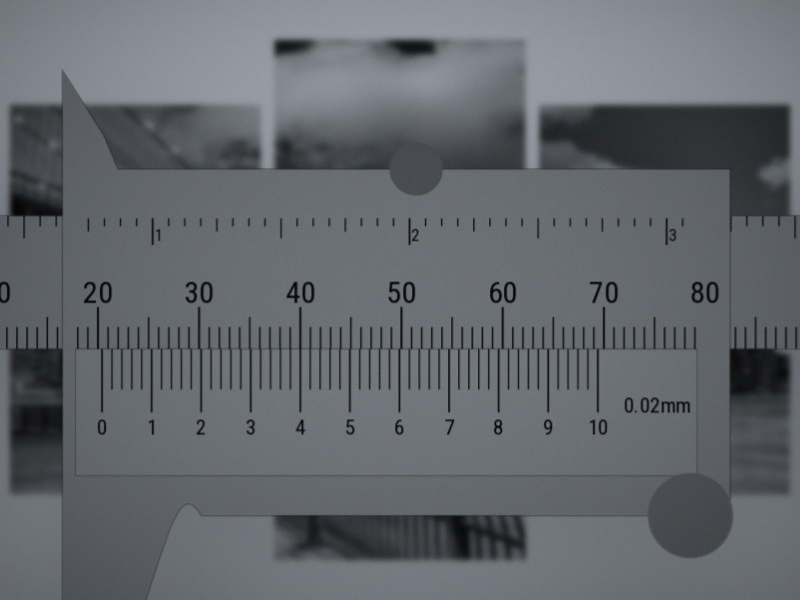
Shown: value=20.4 unit=mm
